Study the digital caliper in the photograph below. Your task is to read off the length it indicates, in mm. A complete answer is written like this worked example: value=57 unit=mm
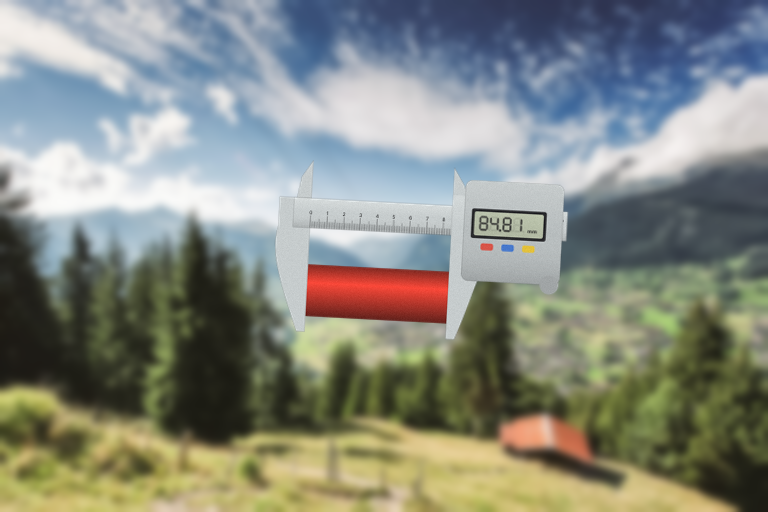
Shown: value=84.81 unit=mm
